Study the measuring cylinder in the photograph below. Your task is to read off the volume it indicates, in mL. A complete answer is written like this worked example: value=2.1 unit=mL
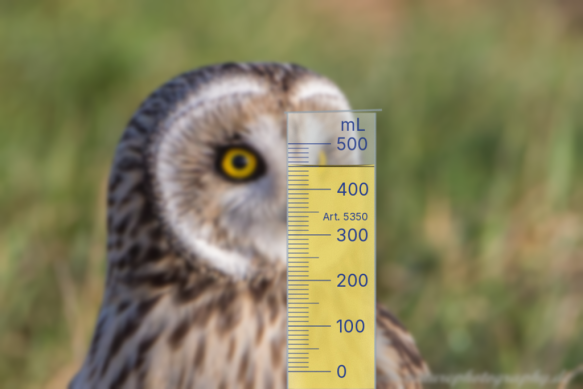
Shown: value=450 unit=mL
